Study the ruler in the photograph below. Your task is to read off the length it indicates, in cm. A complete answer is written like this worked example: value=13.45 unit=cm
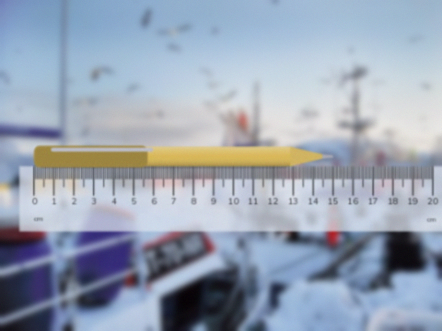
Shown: value=15 unit=cm
